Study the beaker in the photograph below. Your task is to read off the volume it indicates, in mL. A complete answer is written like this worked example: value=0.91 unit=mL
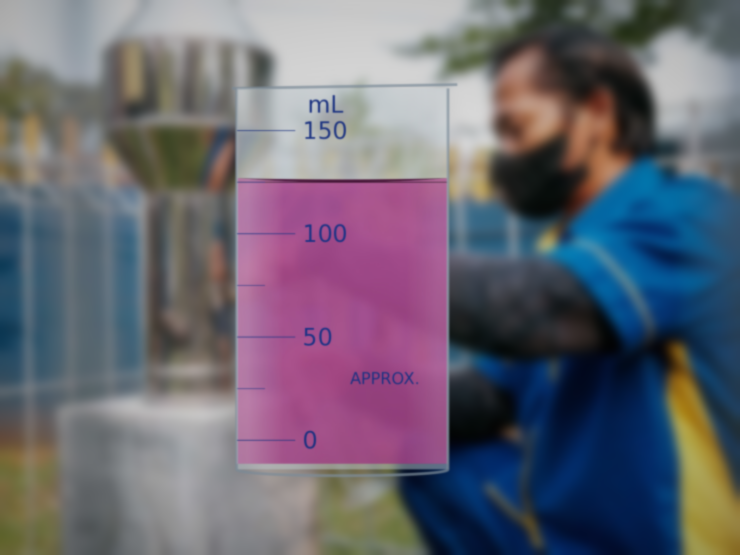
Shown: value=125 unit=mL
